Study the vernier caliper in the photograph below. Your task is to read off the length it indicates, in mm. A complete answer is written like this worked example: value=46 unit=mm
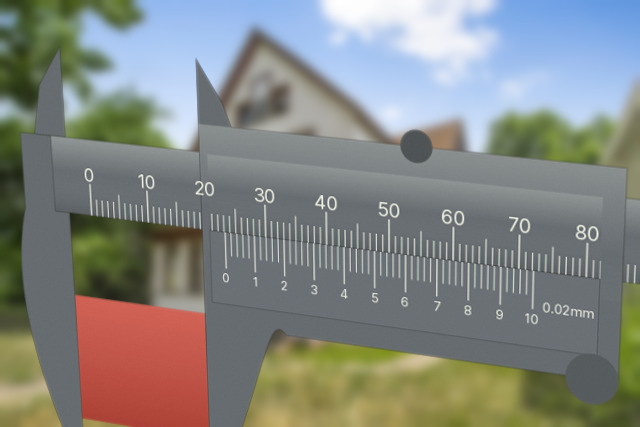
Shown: value=23.2 unit=mm
